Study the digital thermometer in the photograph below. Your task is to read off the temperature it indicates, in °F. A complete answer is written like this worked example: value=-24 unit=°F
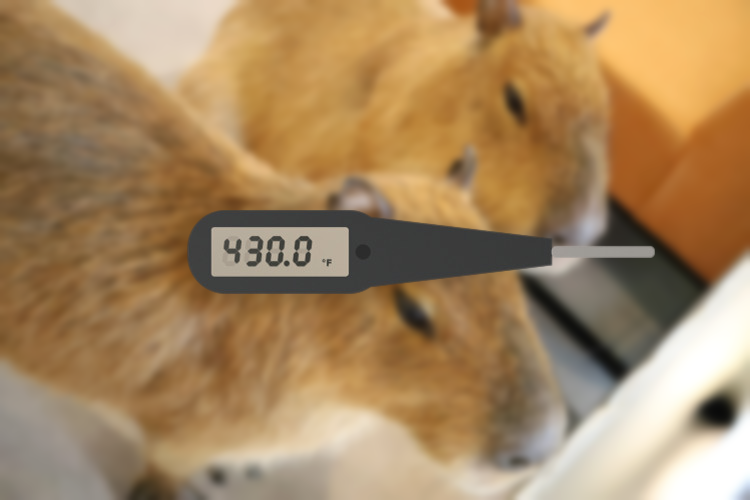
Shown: value=430.0 unit=°F
